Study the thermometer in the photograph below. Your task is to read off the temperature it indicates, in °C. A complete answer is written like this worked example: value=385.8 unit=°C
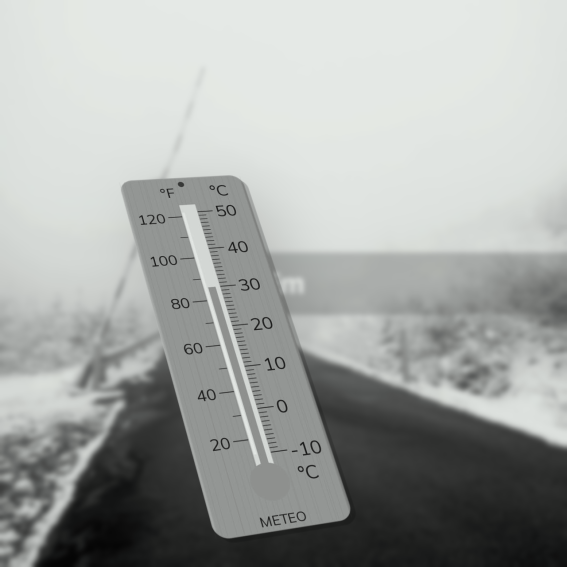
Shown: value=30 unit=°C
